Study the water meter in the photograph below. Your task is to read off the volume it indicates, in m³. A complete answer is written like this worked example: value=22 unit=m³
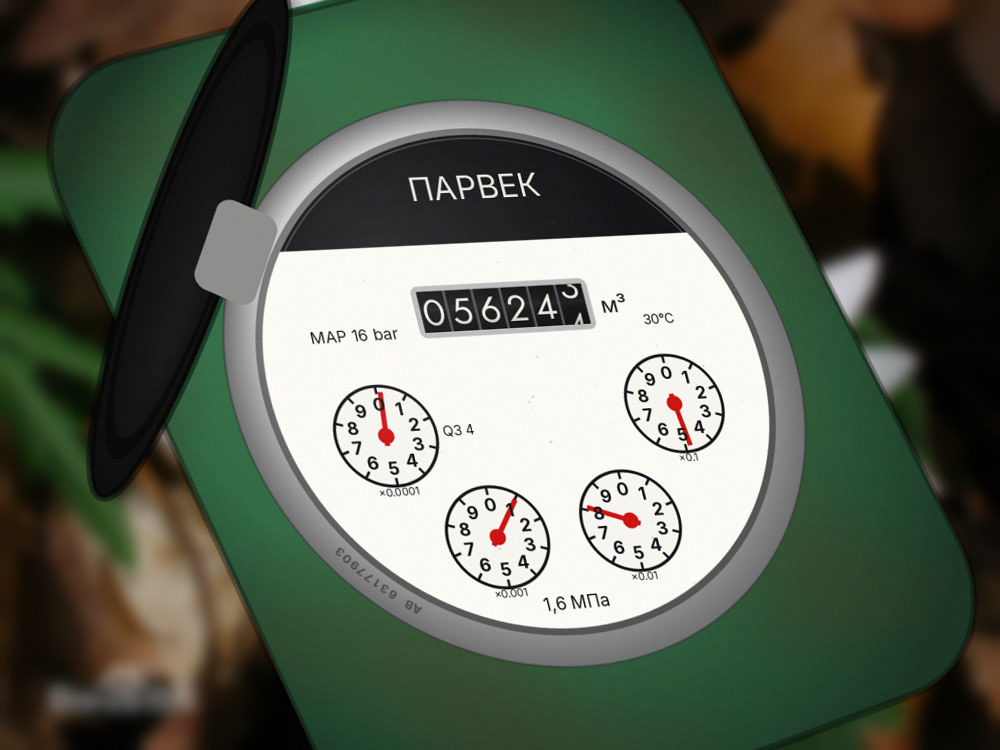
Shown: value=56243.4810 unit=m³
